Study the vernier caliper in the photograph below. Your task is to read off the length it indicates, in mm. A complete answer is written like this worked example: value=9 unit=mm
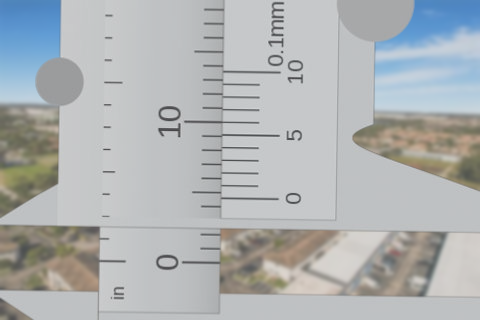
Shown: value=4.6 unit=mm
